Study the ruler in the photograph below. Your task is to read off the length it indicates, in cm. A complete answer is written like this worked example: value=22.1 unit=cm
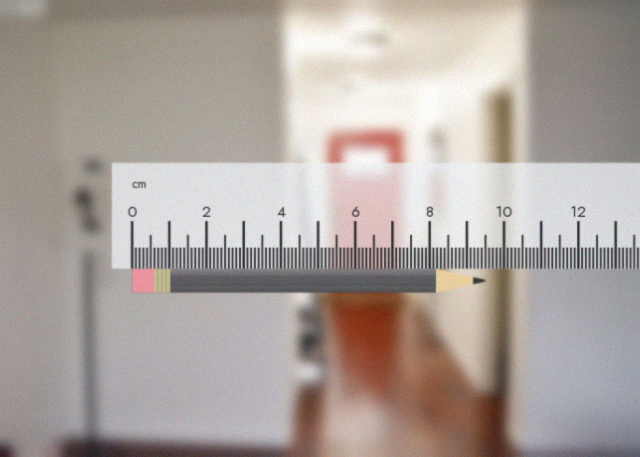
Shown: value=9.5 unit=cm
